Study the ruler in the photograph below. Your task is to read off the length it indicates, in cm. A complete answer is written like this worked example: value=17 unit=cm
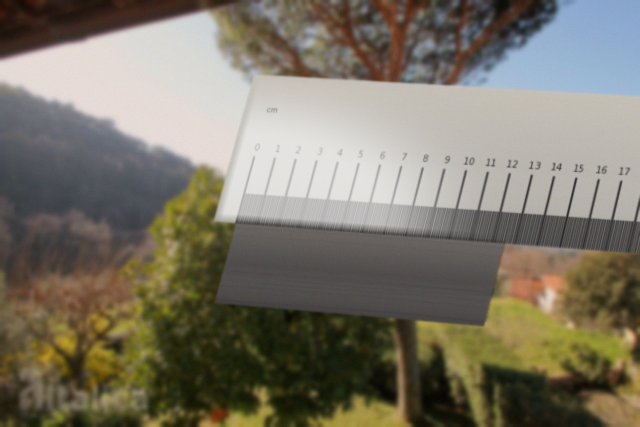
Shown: value=12.5 unit=cm
